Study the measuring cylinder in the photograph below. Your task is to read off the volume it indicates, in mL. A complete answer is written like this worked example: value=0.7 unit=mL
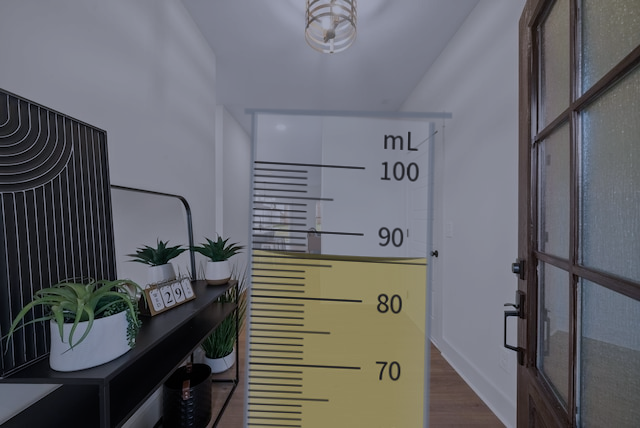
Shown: value=86 unit=mL
